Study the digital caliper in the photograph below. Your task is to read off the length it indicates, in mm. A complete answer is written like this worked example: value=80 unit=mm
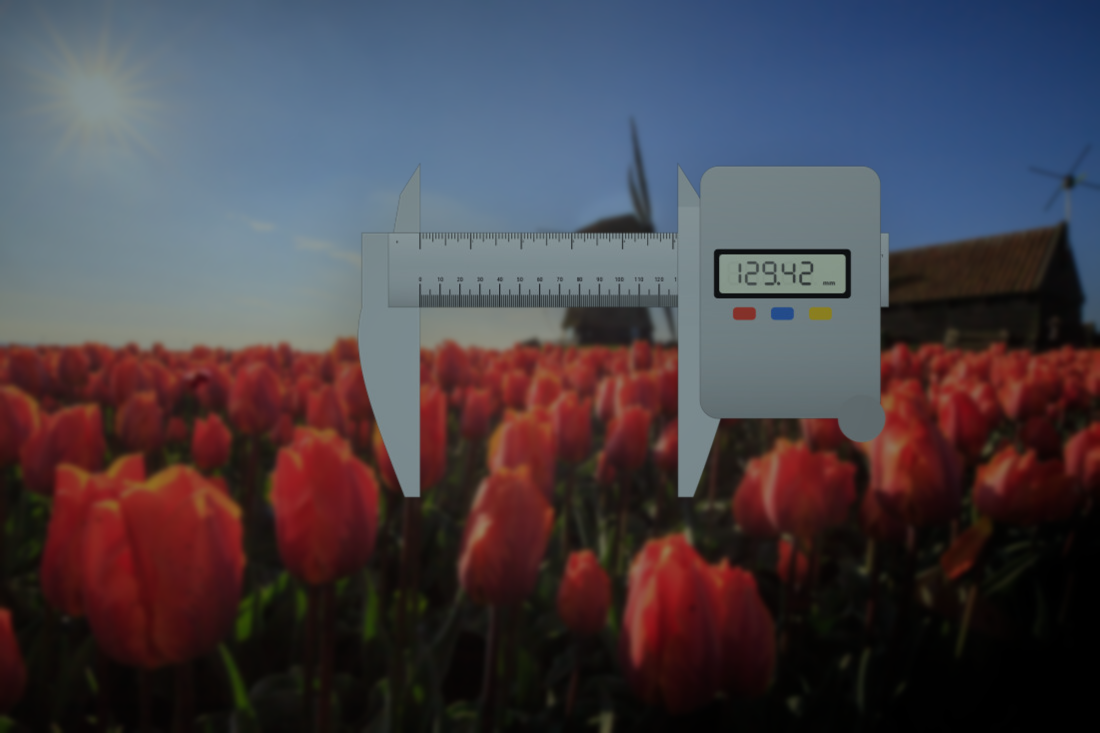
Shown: value=129.42 unit=mm
